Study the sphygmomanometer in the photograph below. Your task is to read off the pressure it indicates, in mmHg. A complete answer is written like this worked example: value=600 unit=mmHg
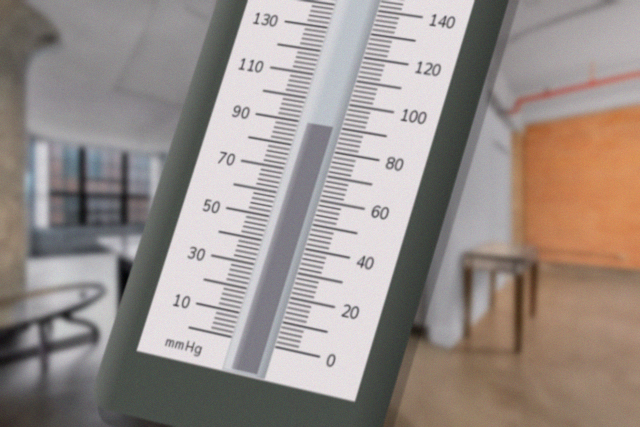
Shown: value=90 unit=mmHg
